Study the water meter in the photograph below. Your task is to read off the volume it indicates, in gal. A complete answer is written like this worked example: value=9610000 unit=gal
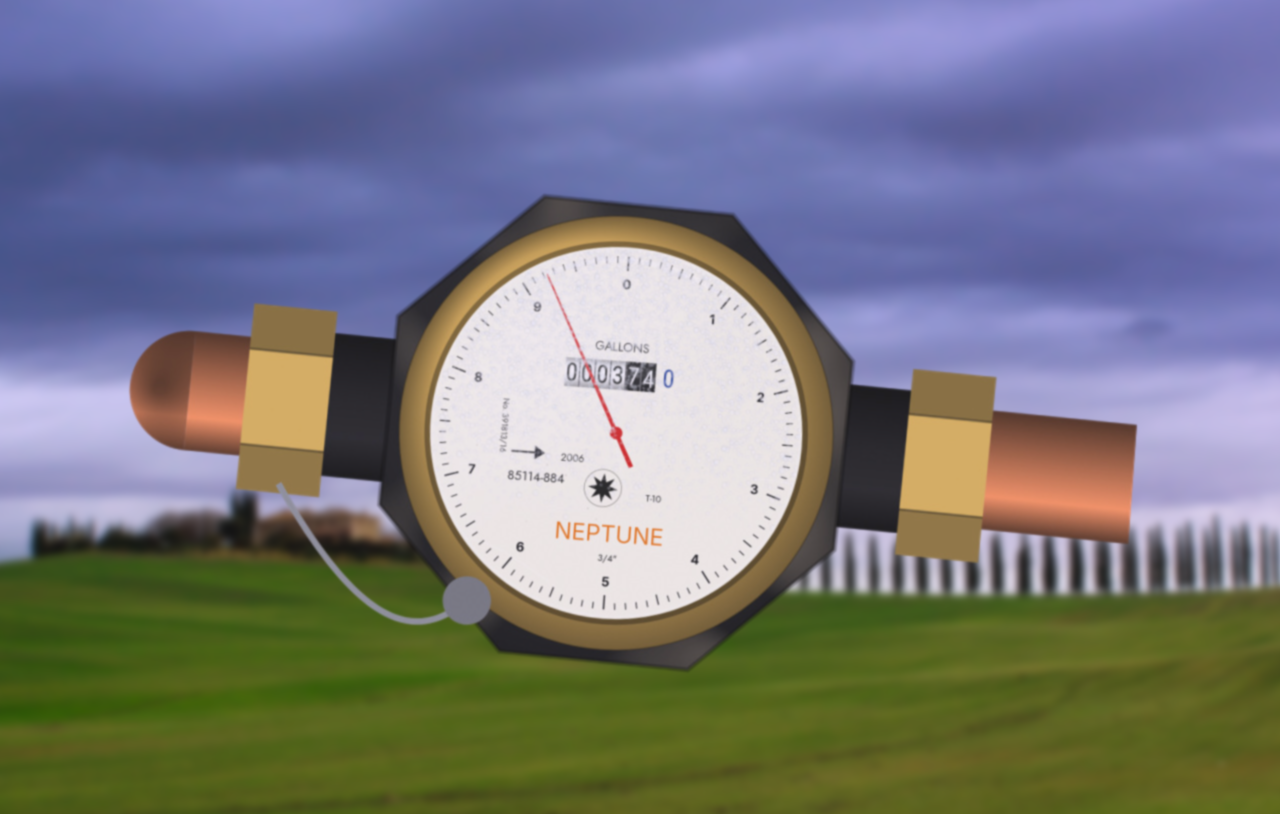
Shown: value=3739.2 unit=gal
